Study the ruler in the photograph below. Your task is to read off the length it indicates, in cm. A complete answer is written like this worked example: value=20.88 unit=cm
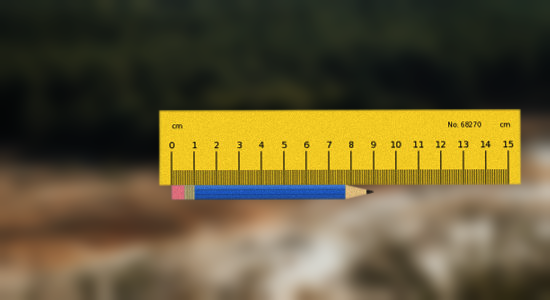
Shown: value=9 unit=cm
